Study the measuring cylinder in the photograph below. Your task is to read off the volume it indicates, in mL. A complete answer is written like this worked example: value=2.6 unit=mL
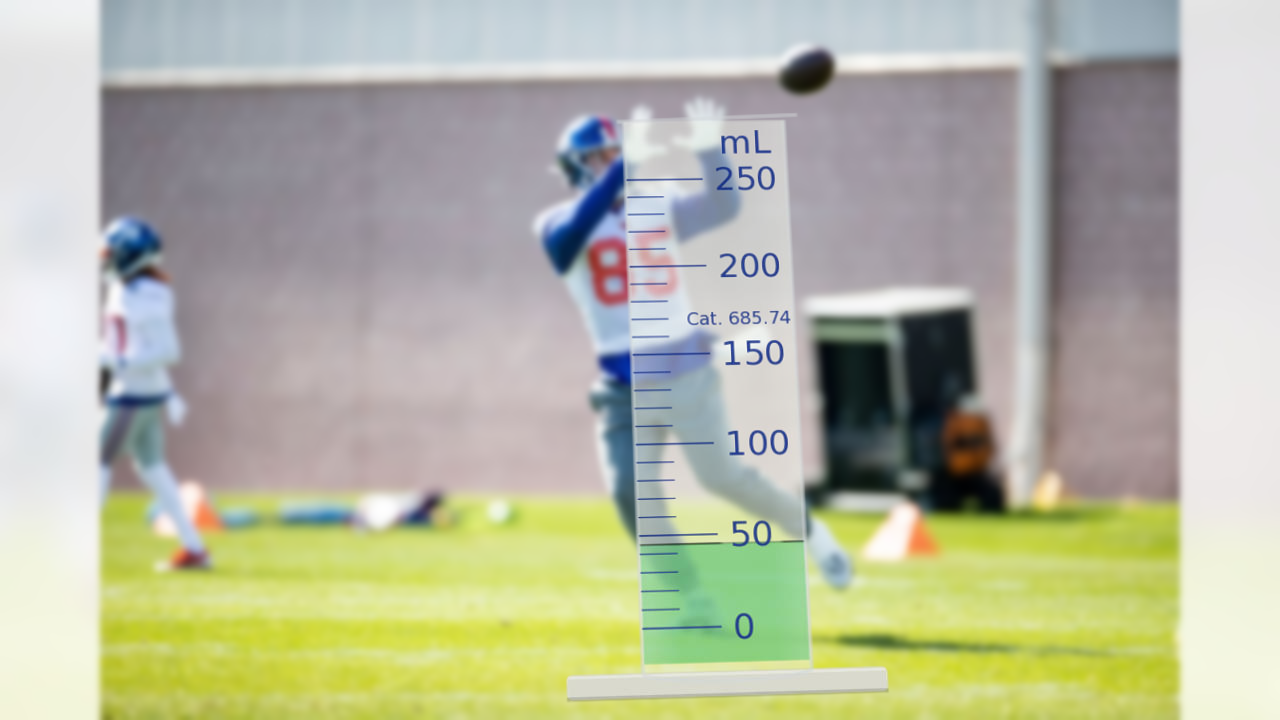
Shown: value=45 unit=mL
